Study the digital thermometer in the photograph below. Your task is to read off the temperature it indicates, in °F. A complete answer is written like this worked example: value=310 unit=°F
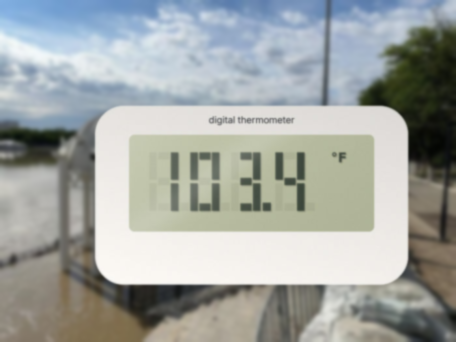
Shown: value=103.4 unit=°F
